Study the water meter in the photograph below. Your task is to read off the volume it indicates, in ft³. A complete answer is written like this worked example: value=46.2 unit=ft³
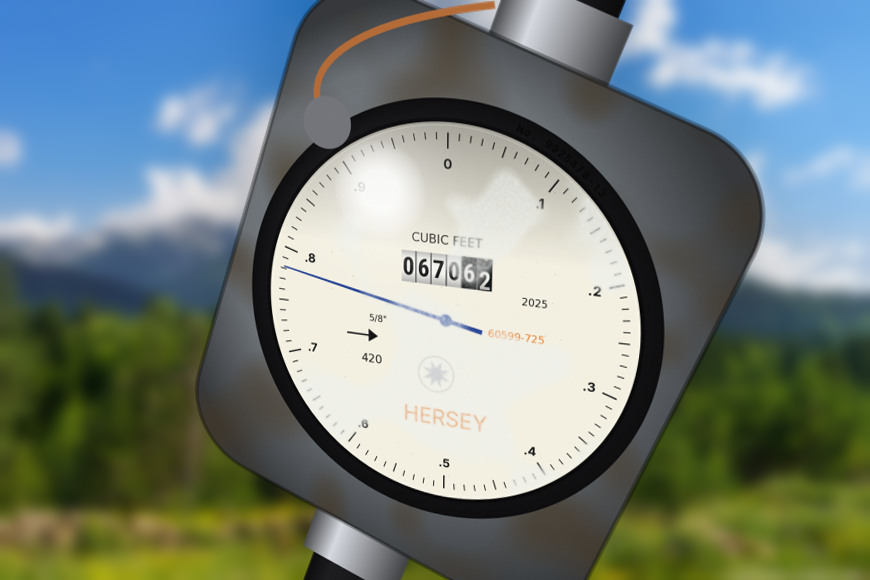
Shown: value=67061.78 unit=ft³
